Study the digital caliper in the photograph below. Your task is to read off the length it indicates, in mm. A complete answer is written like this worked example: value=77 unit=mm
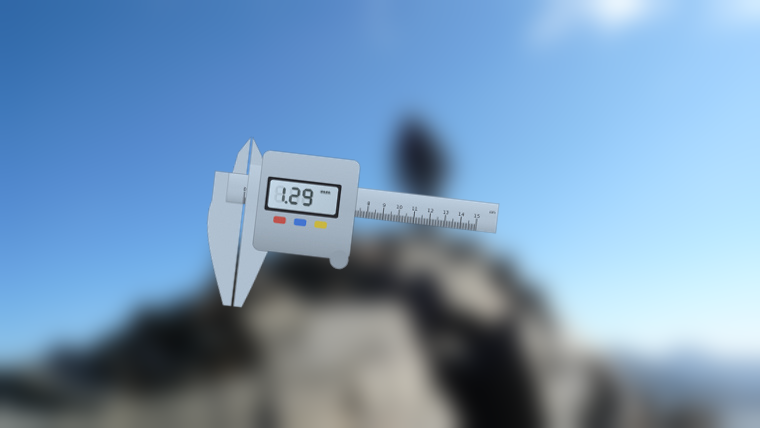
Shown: value=1.29 unit=mm
